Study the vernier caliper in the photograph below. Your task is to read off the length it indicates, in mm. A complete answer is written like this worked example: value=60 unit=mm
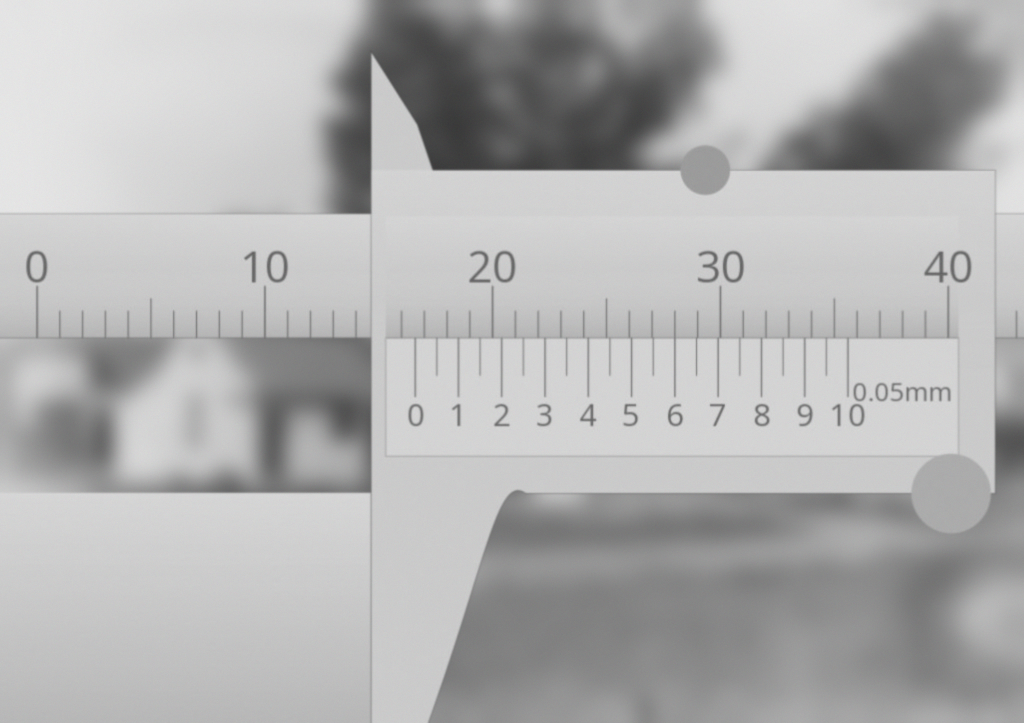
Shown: value=16.6 unit=mm
